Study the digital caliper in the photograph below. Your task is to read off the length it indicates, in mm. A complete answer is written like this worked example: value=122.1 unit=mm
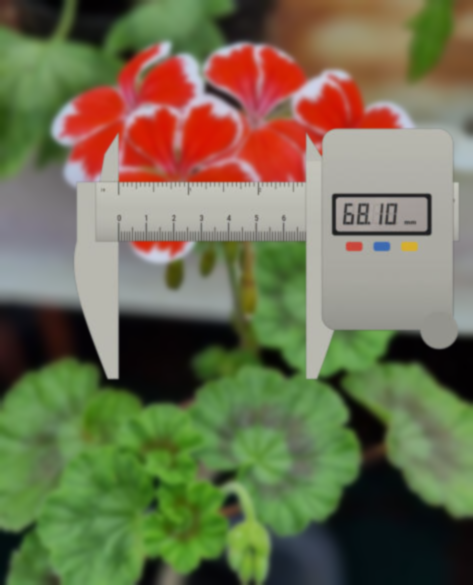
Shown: value=68.10 unit=mm
